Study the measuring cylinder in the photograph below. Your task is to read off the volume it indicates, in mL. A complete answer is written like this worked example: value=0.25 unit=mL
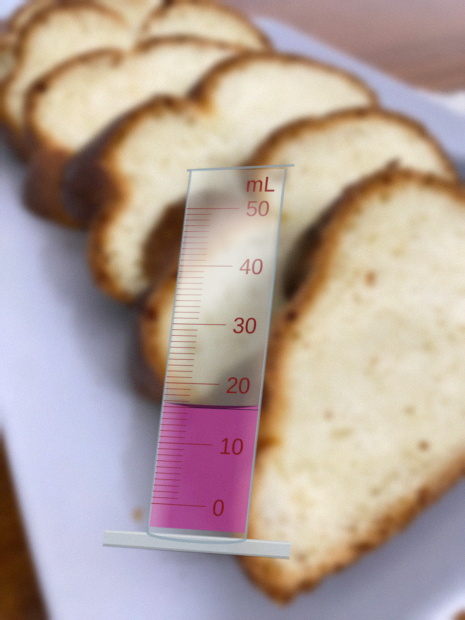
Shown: value=16 unit=mL
